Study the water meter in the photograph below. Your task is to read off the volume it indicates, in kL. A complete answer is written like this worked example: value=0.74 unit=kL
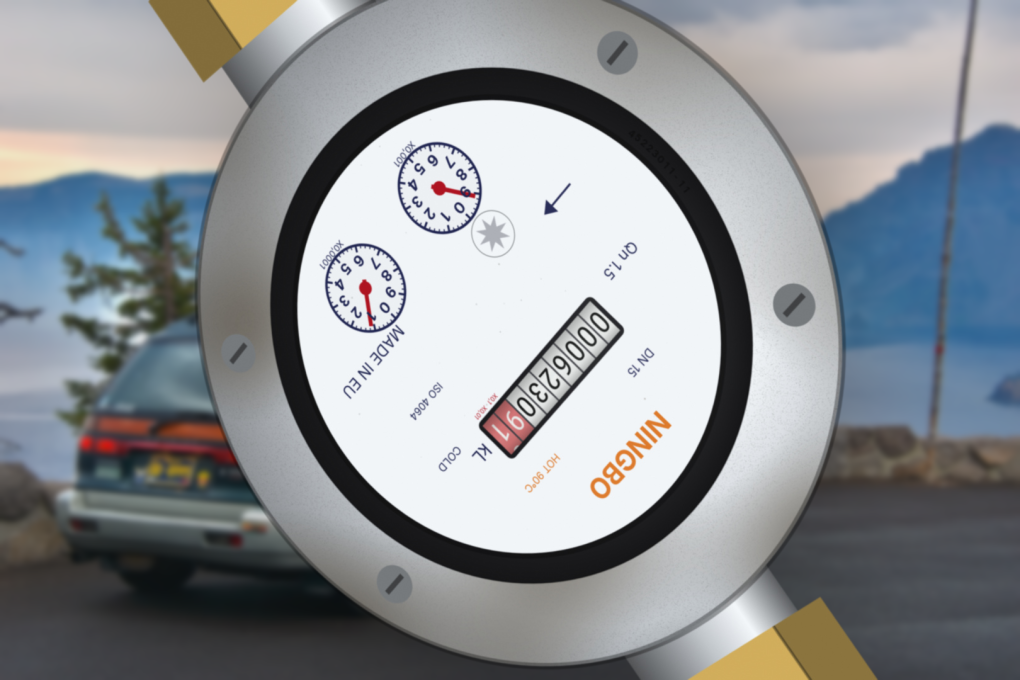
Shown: value=6230.9091 unit=kL
